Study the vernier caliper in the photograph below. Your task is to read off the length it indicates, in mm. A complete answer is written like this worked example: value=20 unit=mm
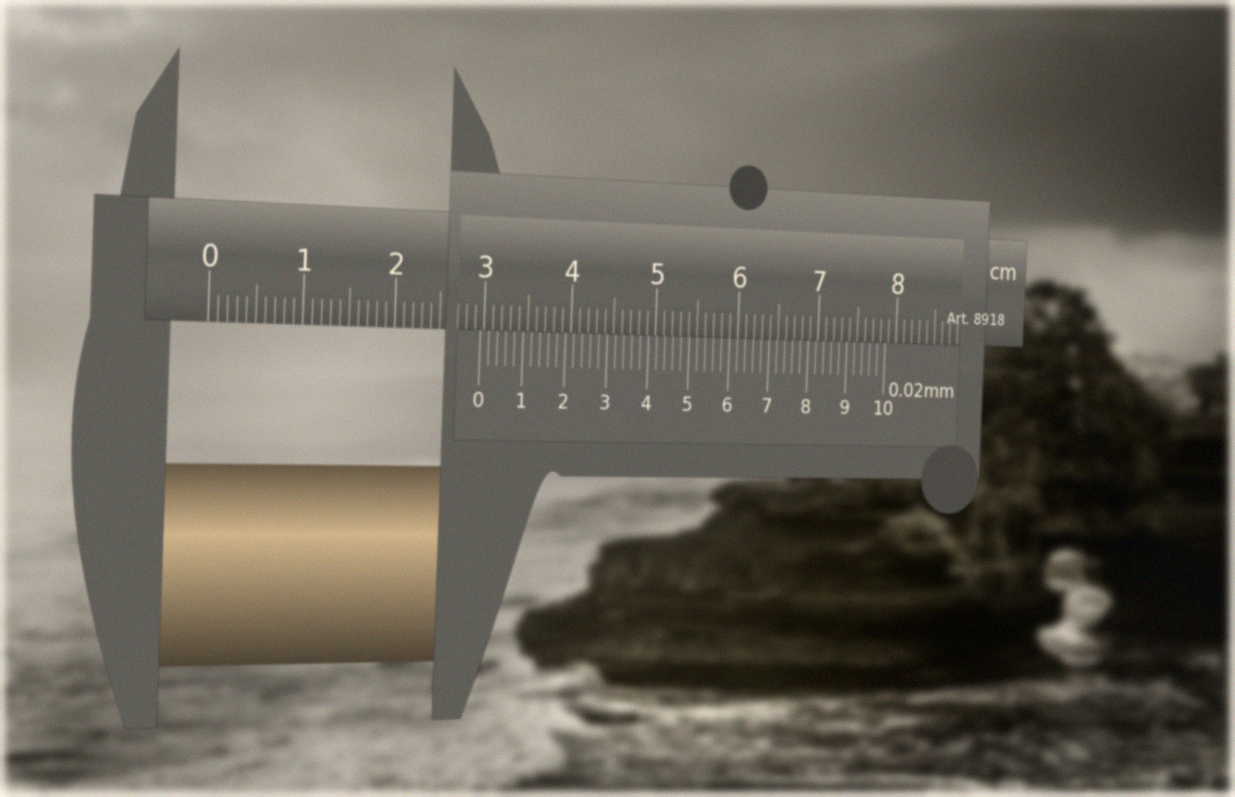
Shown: value=29.6 unit=mm
